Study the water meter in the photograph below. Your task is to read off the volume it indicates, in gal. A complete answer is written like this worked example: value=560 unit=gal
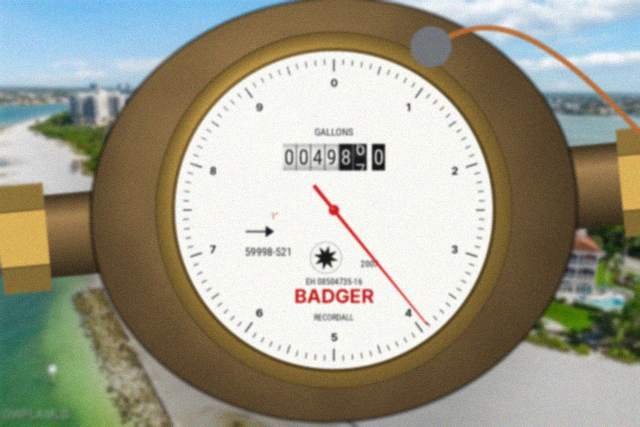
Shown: value=49863.9 unit=gal
